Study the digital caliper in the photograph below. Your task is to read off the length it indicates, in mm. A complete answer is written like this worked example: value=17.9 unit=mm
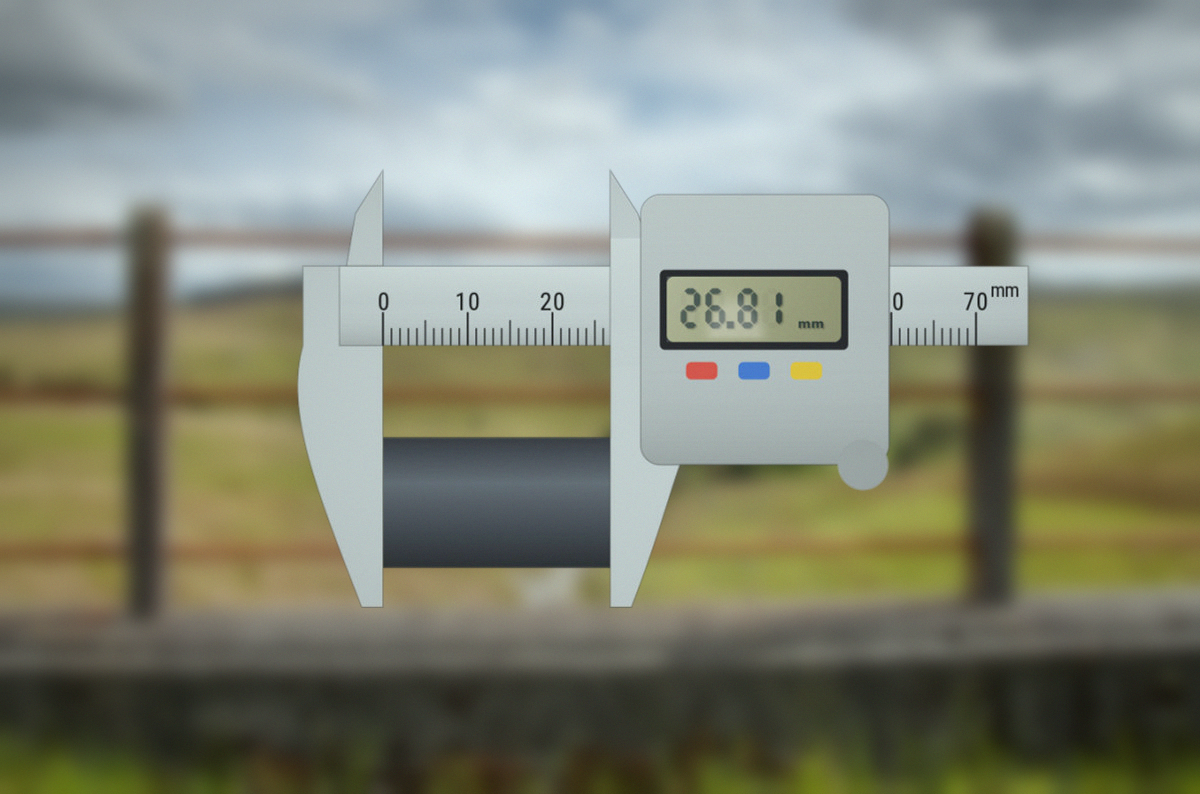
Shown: value=26.81 unit=mm
